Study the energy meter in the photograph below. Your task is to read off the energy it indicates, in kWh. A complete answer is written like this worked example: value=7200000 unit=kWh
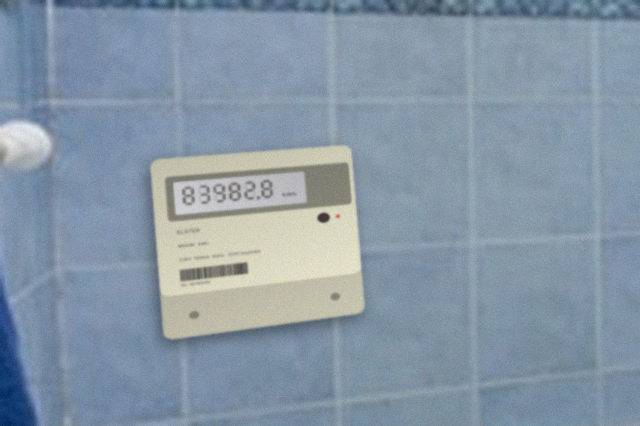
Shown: value=83982.8 unit=kWh
